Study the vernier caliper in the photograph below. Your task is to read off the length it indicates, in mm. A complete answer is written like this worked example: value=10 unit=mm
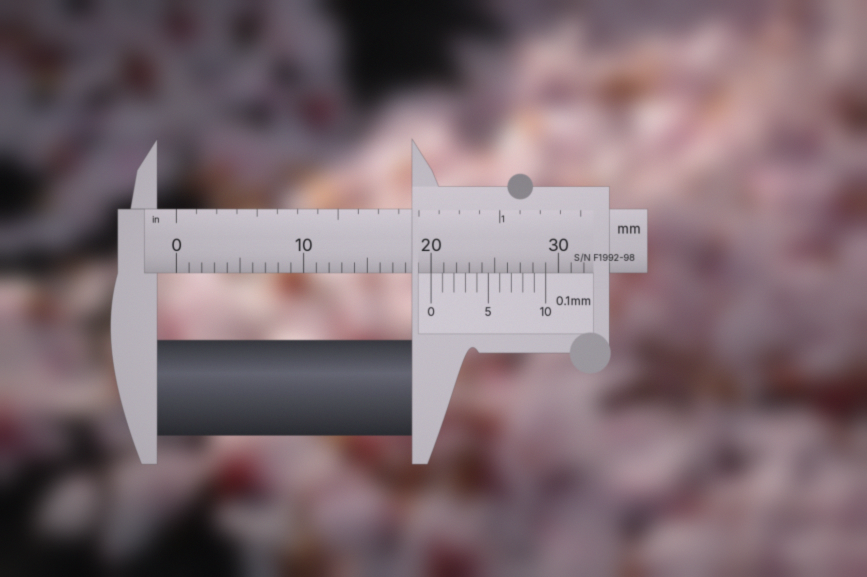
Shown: value=20.0 unit=mm
